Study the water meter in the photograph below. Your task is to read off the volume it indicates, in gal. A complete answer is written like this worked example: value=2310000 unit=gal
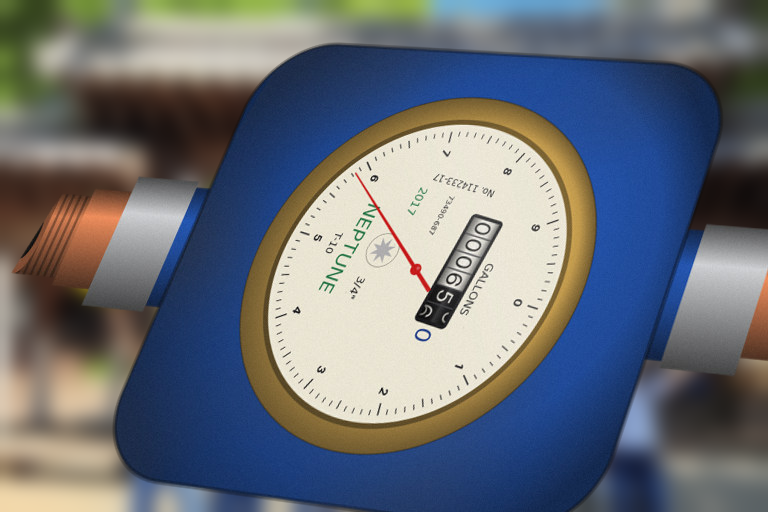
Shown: value=6555.8 unit=gal
